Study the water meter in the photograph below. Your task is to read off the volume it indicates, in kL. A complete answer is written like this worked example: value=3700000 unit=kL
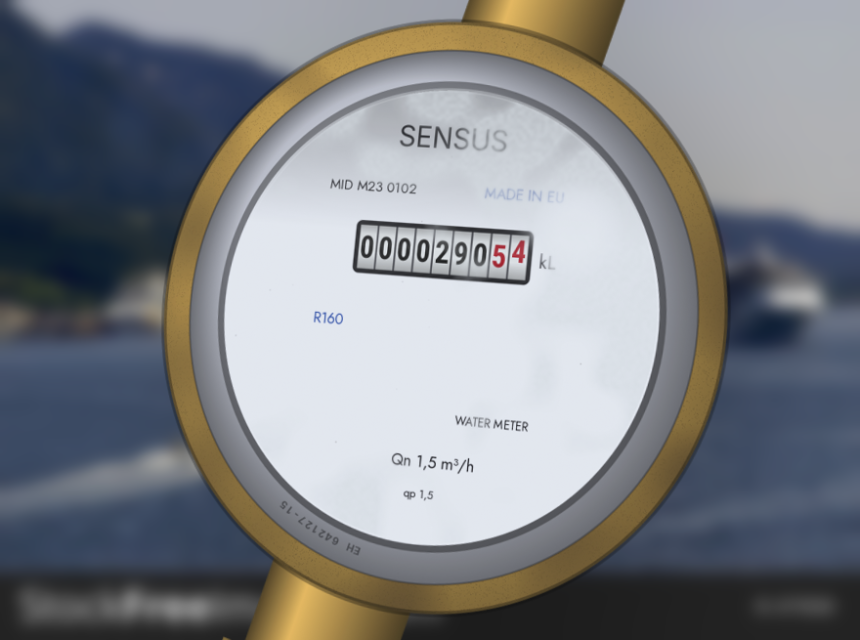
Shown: value=290.54 unit=kL
